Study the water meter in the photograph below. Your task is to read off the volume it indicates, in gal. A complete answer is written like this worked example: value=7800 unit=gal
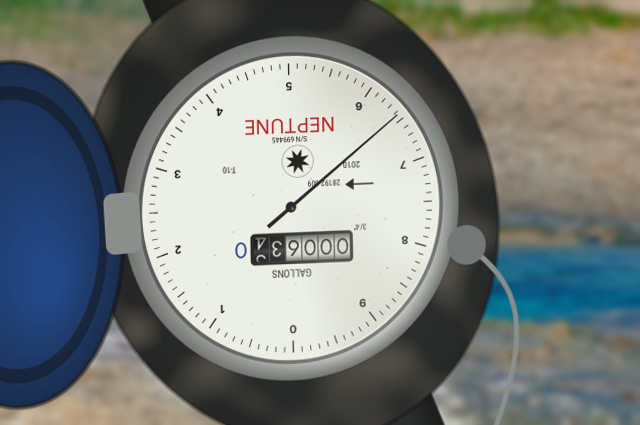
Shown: value=6336.4 unit=gal
